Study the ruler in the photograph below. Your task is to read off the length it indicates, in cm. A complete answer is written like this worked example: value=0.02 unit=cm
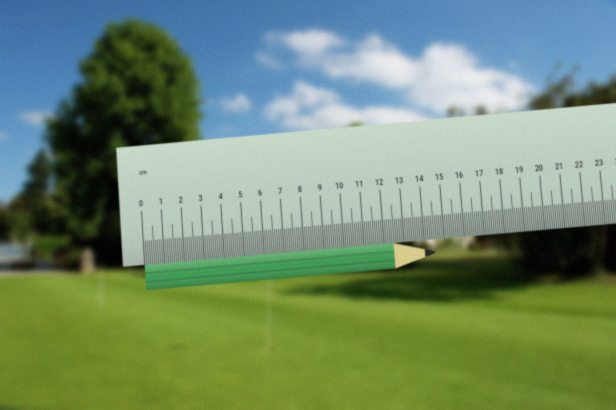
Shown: value=14.5 unit=cm
